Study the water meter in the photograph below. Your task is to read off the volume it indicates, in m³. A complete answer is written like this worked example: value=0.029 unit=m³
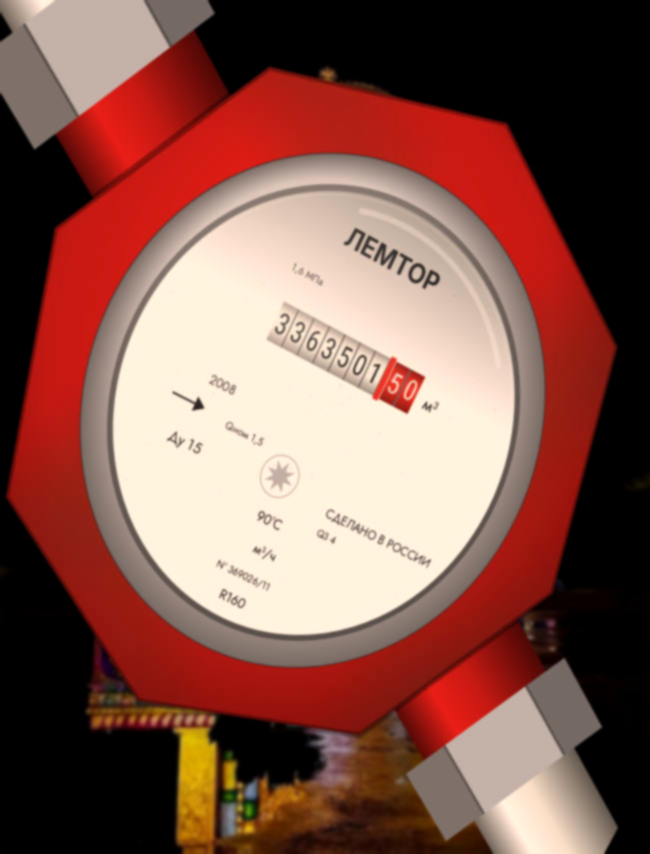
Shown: value=3363501.50 unit=m³
